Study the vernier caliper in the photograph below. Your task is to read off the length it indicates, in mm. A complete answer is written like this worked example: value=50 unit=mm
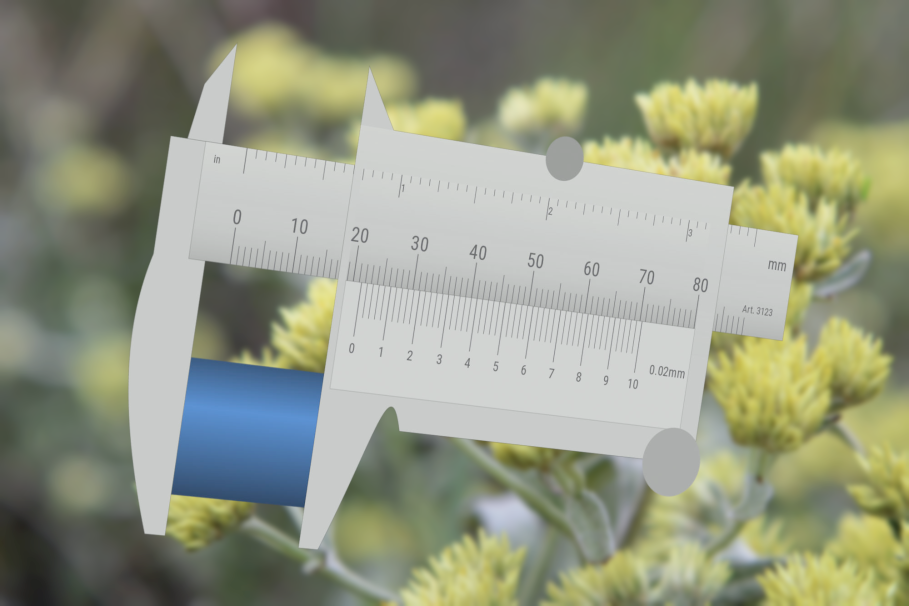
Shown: value=21.4 unit=mm
